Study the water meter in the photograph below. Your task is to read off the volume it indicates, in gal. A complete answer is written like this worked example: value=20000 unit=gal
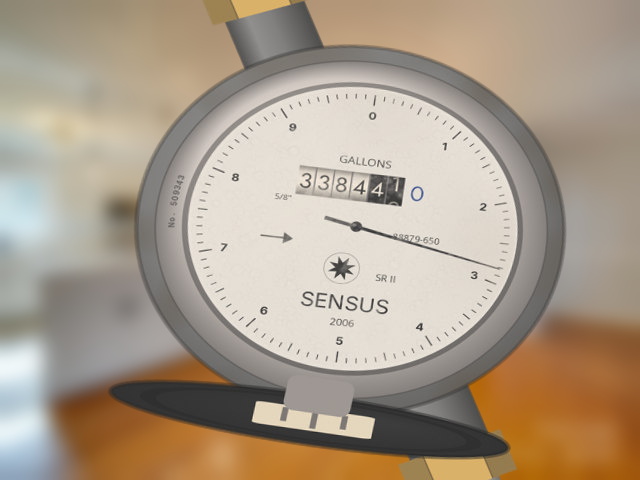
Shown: value=3384412.8 unit=gal
